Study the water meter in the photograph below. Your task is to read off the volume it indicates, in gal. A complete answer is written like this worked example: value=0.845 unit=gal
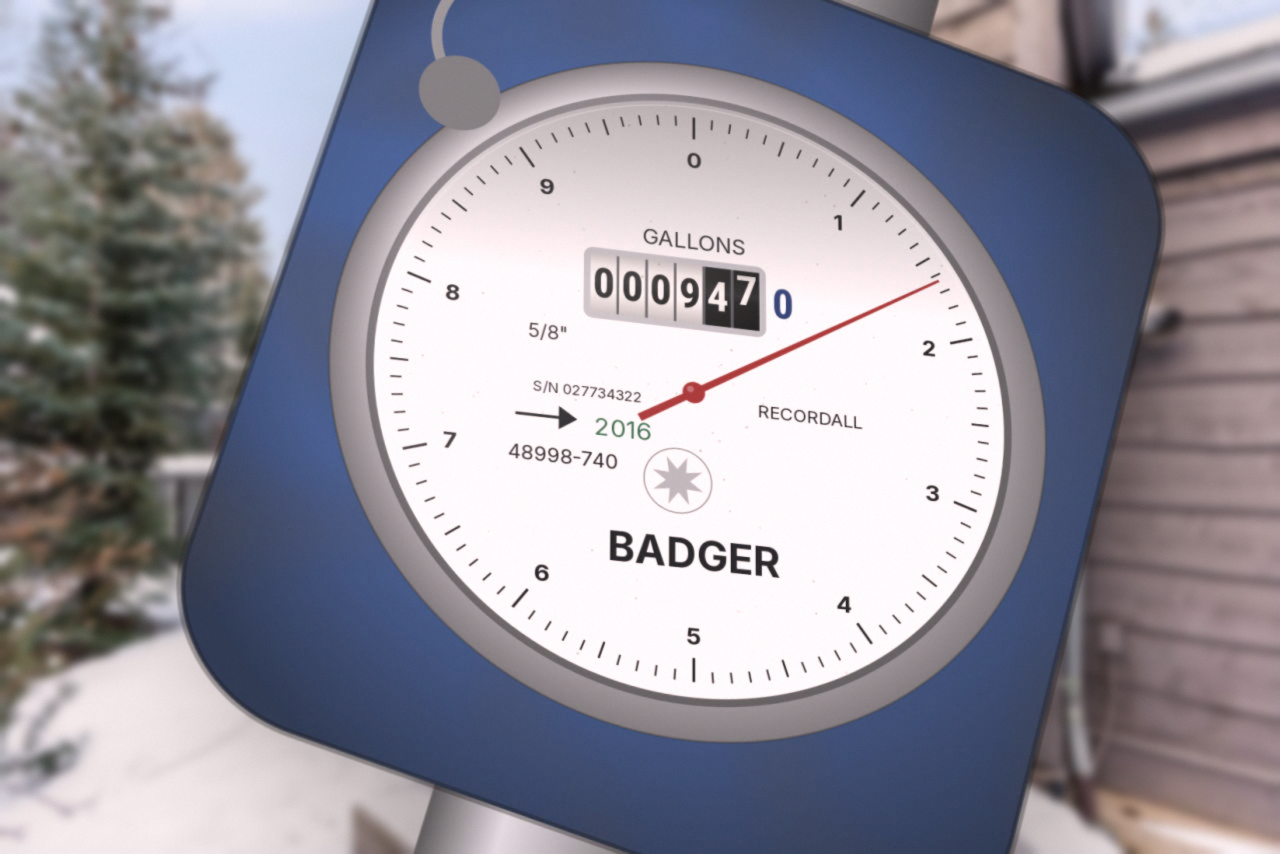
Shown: value=9471.6 unit=gal
